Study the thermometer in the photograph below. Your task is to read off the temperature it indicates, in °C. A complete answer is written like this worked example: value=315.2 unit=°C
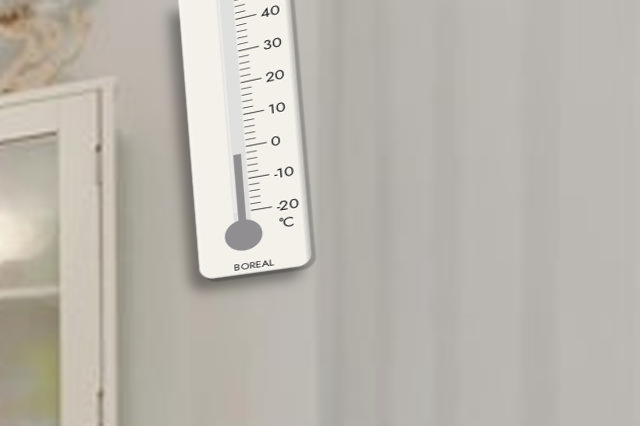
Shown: value=-2 unit=°C
